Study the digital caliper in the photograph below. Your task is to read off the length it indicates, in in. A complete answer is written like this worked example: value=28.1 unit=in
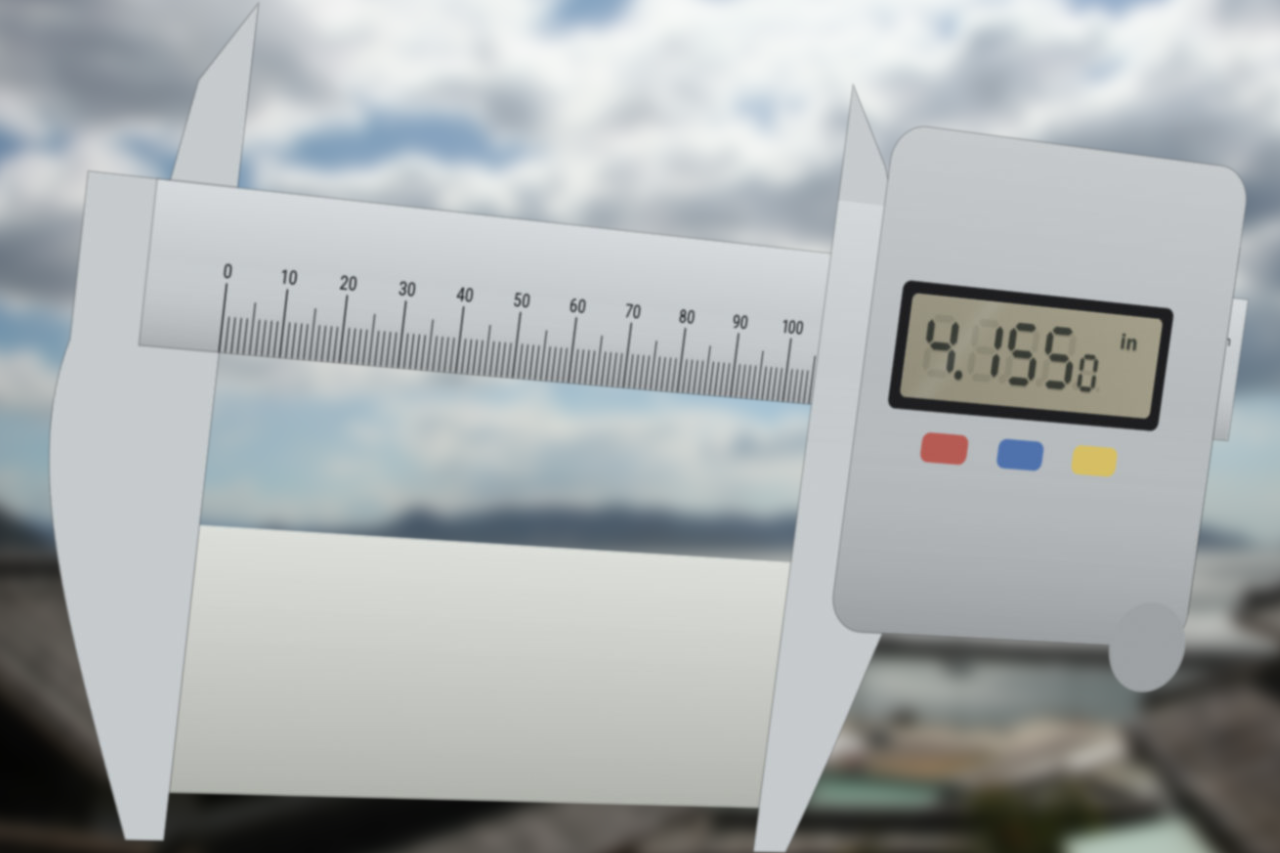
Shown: value=4.1550 unit=in
